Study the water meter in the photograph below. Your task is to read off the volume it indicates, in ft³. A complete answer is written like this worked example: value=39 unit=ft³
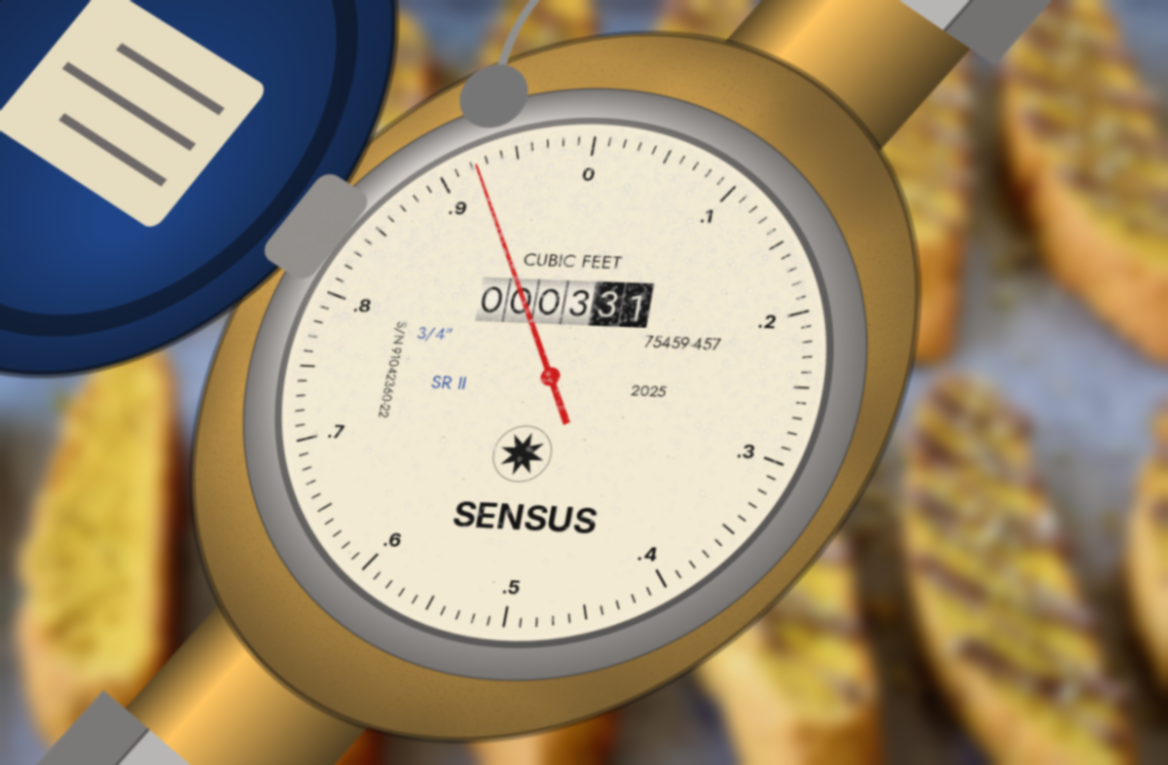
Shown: value=330.92 unit=ft³
